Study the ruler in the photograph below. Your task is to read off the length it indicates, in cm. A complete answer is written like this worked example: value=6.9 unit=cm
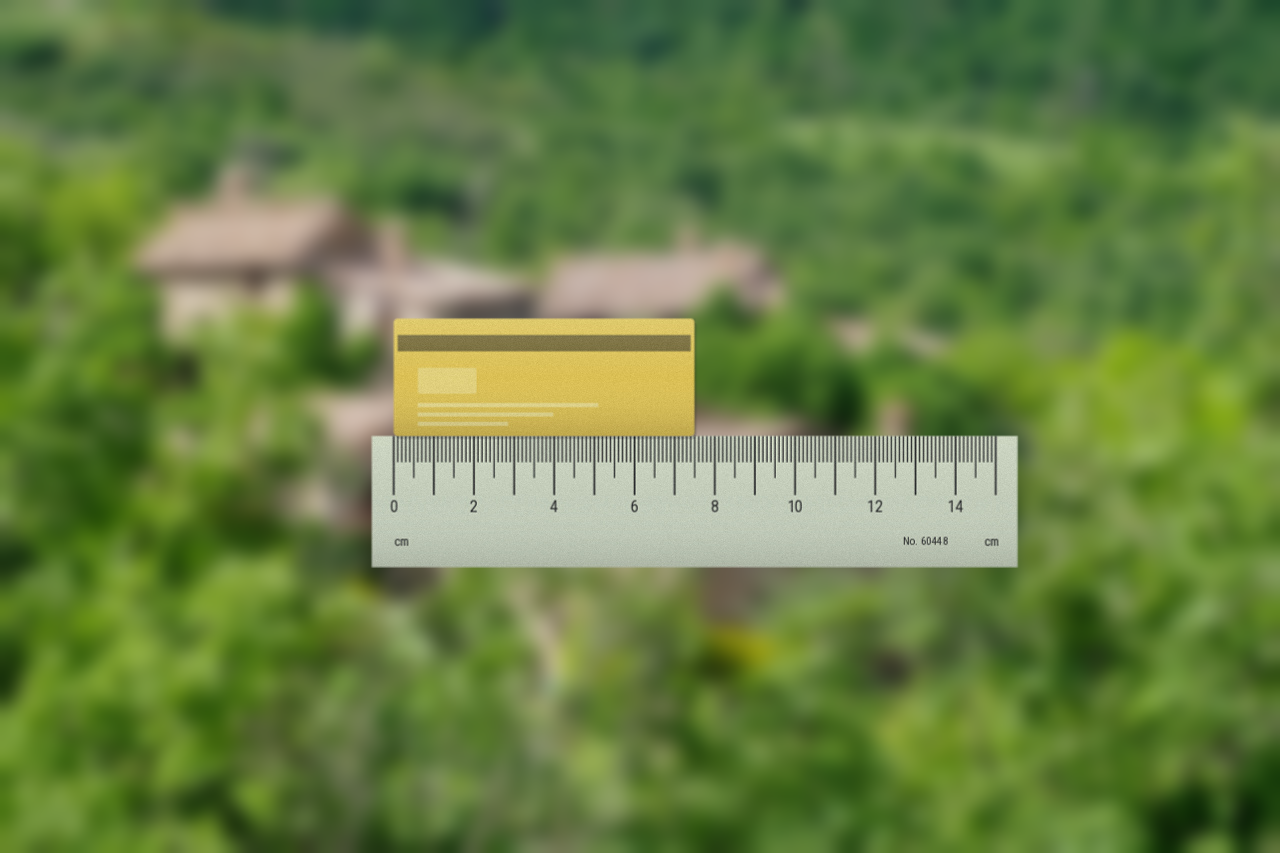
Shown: value=7.5 unit=cm
